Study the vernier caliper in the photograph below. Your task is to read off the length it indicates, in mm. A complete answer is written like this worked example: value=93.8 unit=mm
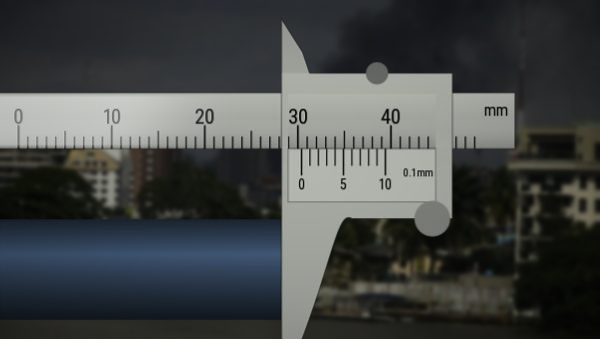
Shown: value=30.4 unit=mm
